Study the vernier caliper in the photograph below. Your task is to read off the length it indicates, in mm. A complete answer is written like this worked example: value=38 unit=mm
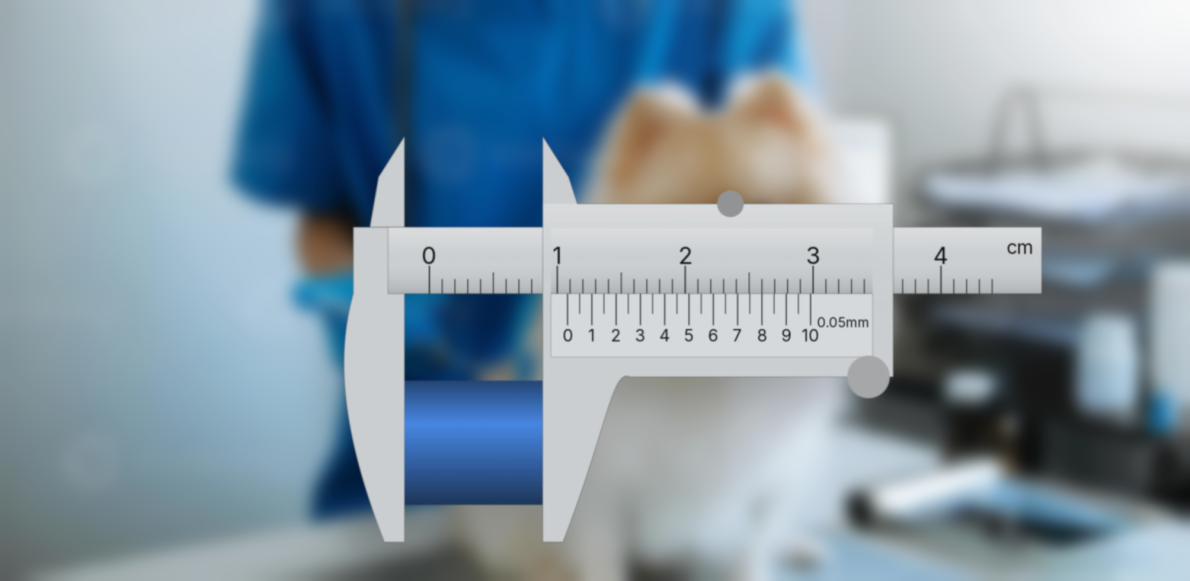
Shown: value=10.8 unit=mm
